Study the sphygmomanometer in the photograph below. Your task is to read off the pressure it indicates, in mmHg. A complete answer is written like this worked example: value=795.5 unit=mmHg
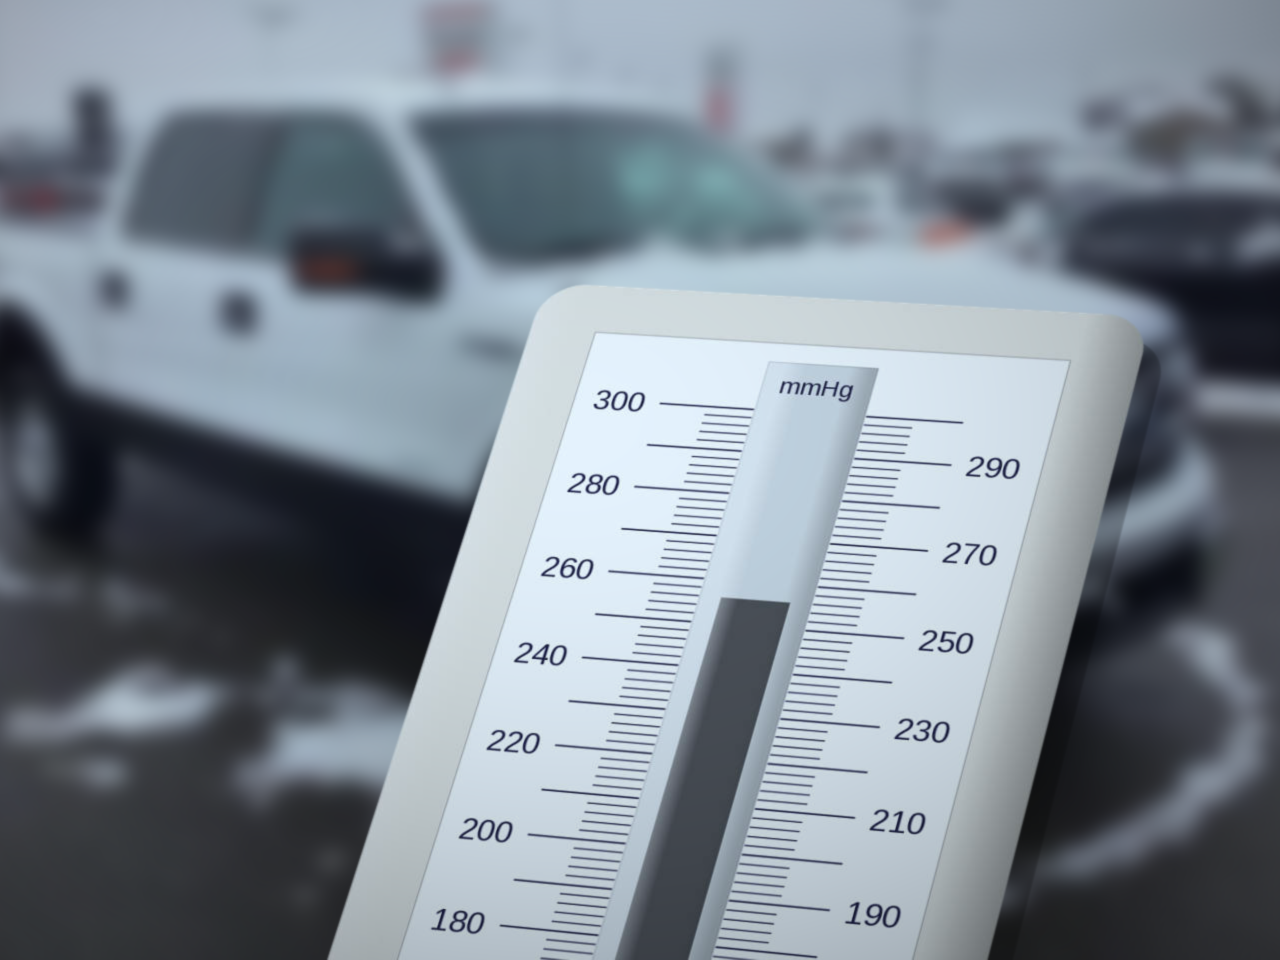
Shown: value=256 unit=mmHg
